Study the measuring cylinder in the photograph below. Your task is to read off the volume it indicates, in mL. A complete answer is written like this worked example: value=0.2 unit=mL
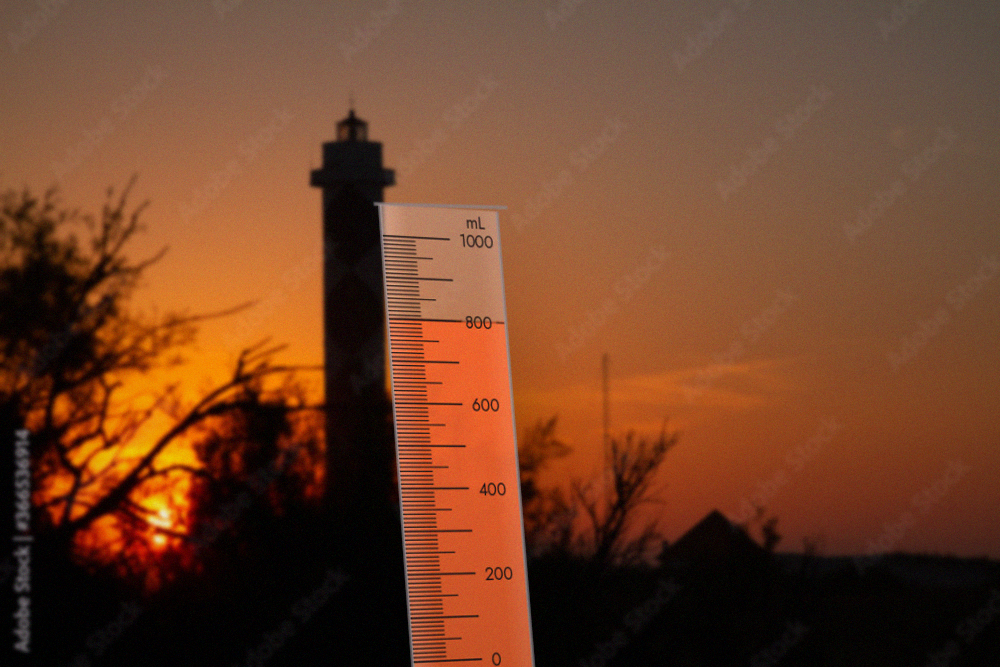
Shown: value=800 unit=mL
